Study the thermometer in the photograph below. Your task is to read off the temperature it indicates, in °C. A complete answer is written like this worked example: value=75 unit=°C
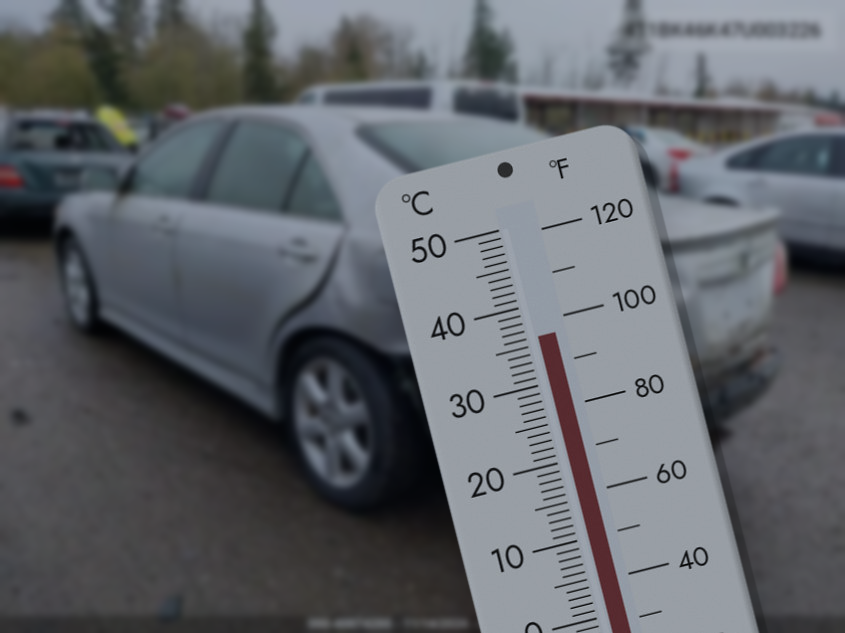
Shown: value=36 unit=°C
